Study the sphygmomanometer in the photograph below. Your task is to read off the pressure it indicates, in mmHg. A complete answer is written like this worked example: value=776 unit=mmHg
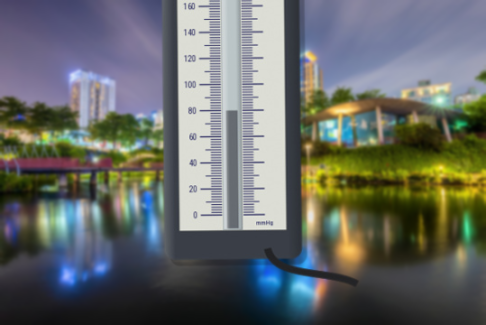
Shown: value=80 unit=mmHg
